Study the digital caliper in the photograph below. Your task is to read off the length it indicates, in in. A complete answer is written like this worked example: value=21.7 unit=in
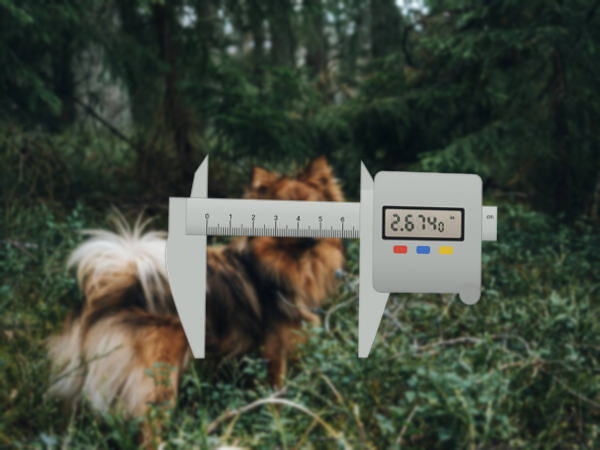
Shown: value=2.6740 unit=in
